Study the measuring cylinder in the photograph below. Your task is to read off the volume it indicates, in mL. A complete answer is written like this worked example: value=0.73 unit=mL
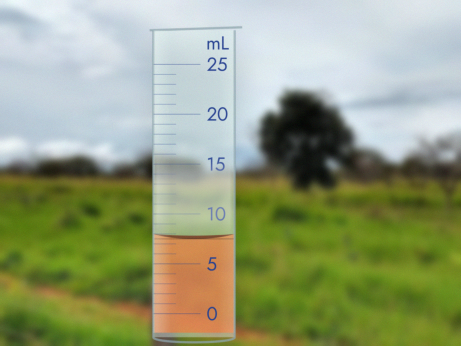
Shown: value=7.5 unit=mL
